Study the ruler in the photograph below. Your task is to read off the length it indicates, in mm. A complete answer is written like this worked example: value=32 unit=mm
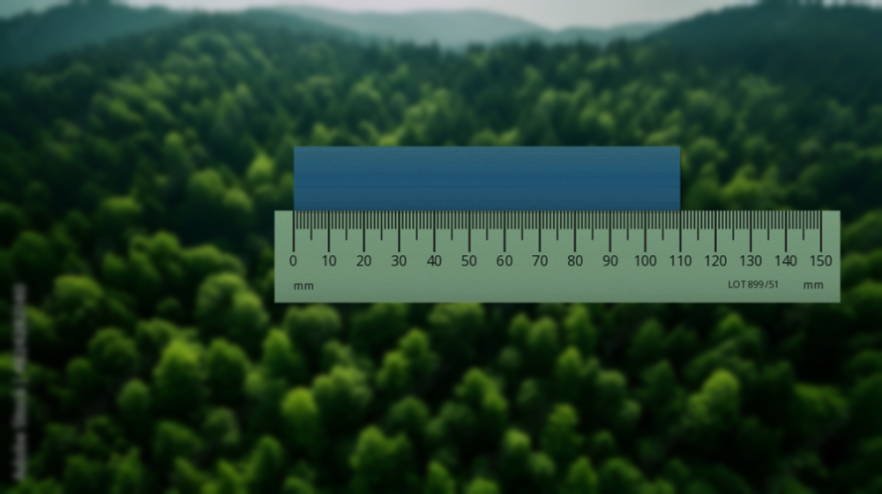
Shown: value=110 unit=mm
